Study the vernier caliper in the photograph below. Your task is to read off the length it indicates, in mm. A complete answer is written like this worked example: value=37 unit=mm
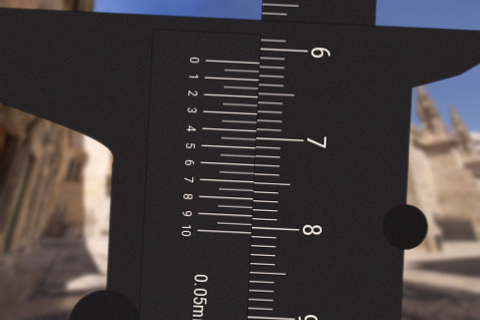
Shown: value=61.6 unit=mm
